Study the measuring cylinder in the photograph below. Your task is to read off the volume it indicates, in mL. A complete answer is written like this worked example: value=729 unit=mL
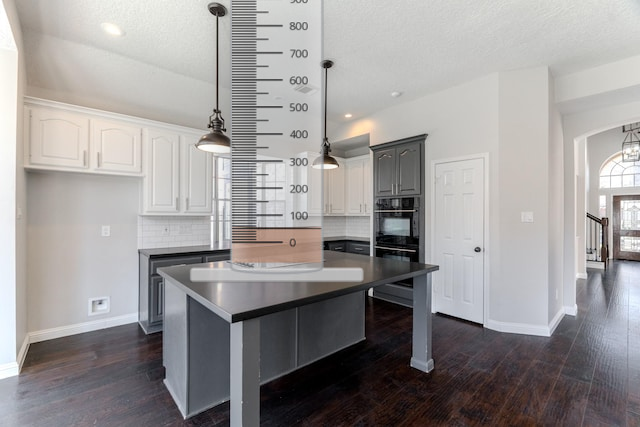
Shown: value=50 unit=mL
